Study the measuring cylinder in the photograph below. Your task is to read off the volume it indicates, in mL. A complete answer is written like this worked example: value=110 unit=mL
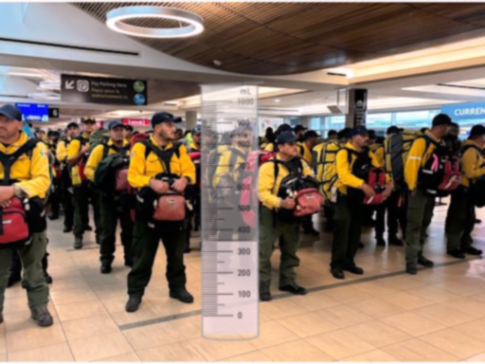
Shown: value=350 unit=mL
